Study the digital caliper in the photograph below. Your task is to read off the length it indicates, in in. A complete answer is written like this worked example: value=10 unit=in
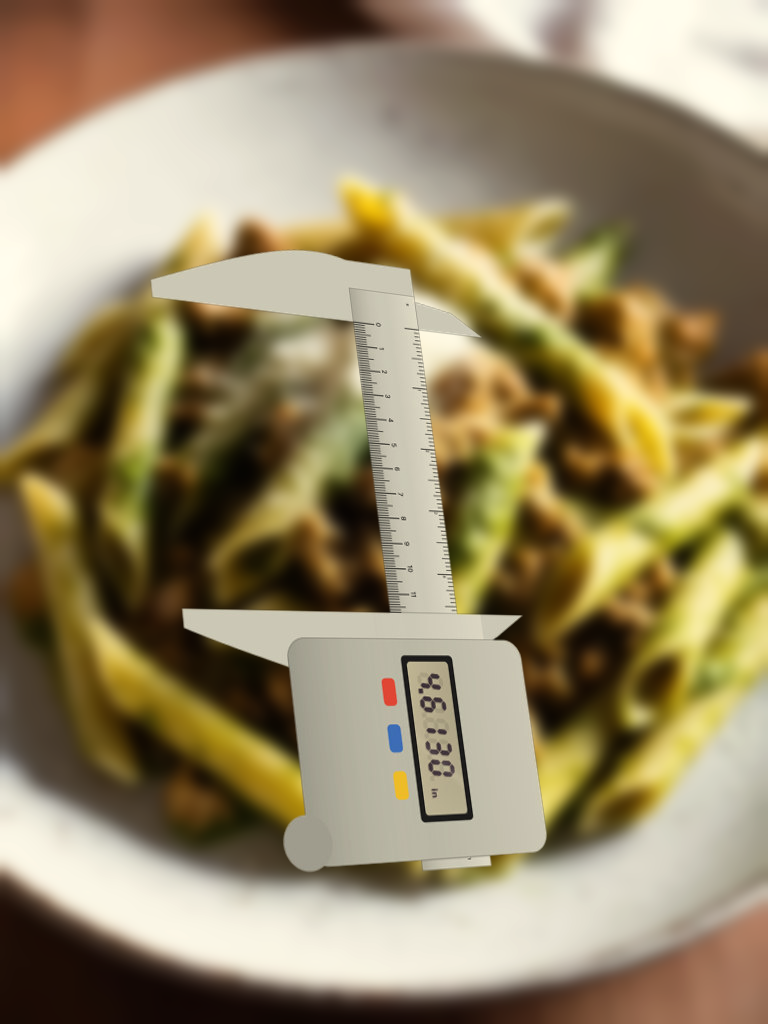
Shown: value=4.6130 unit=in
